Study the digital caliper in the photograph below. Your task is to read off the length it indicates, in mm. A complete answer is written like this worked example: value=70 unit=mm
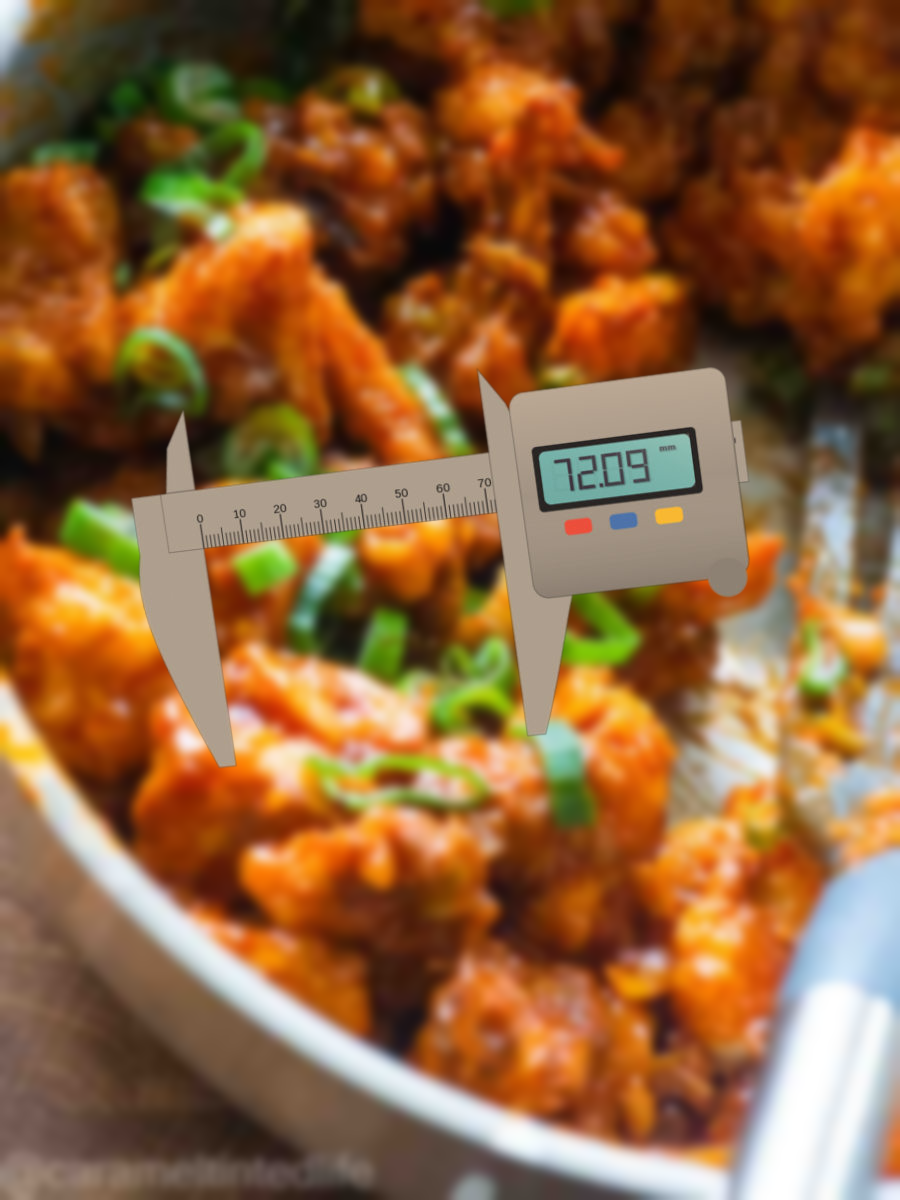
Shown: value=72.09 unit=mm
